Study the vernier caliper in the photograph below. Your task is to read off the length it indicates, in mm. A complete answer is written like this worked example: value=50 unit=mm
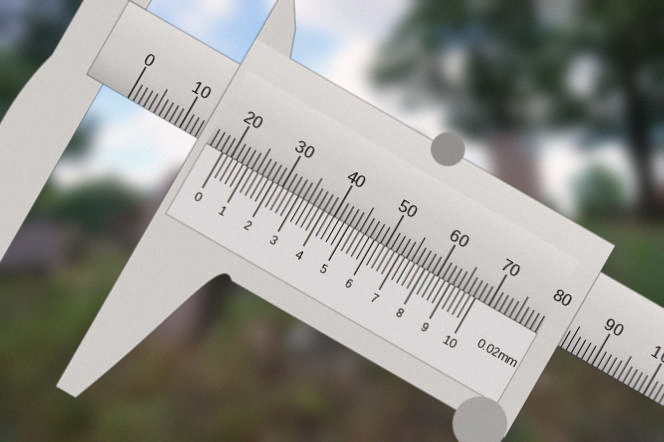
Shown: value=18.4 unit=mm
